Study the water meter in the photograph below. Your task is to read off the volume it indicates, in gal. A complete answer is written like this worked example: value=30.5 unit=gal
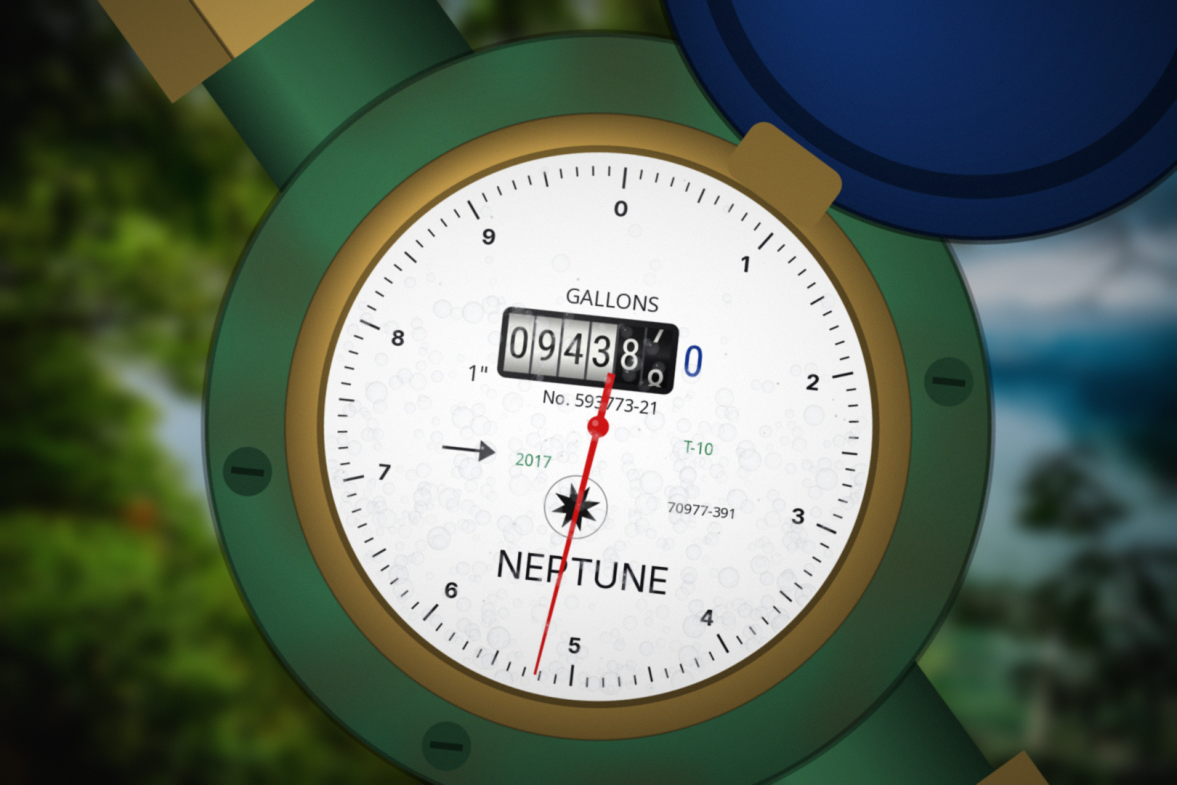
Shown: value=943875.2 unit=gal
